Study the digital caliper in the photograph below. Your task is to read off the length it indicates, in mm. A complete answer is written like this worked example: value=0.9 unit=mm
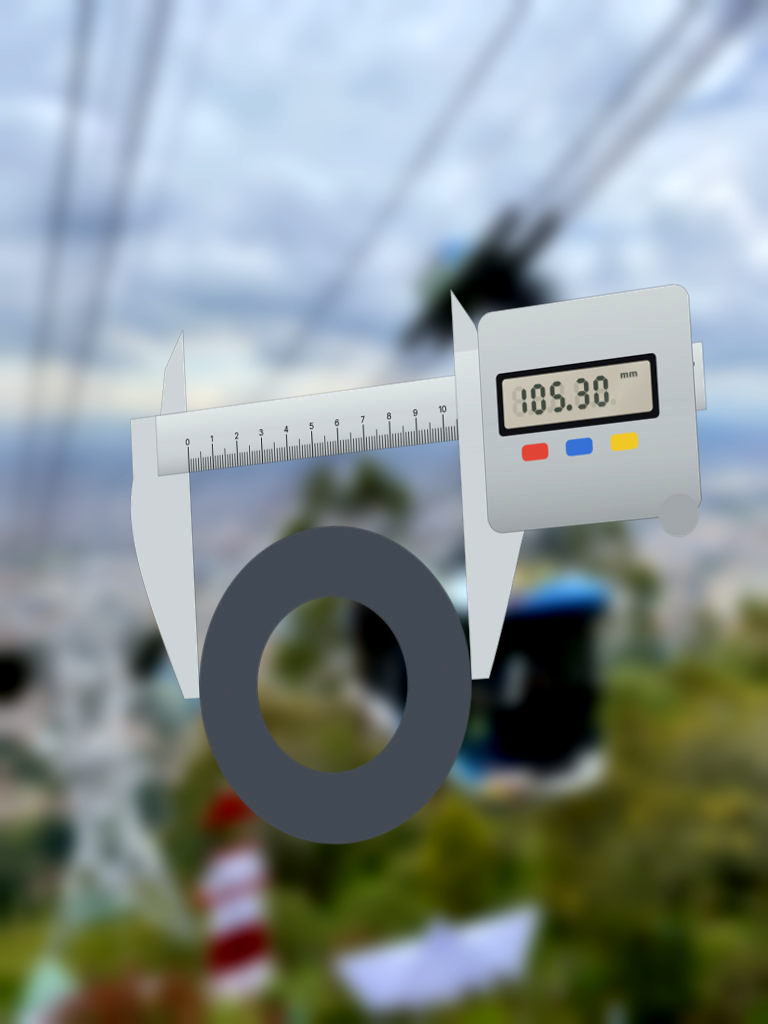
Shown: value=105.30 unit=mm
